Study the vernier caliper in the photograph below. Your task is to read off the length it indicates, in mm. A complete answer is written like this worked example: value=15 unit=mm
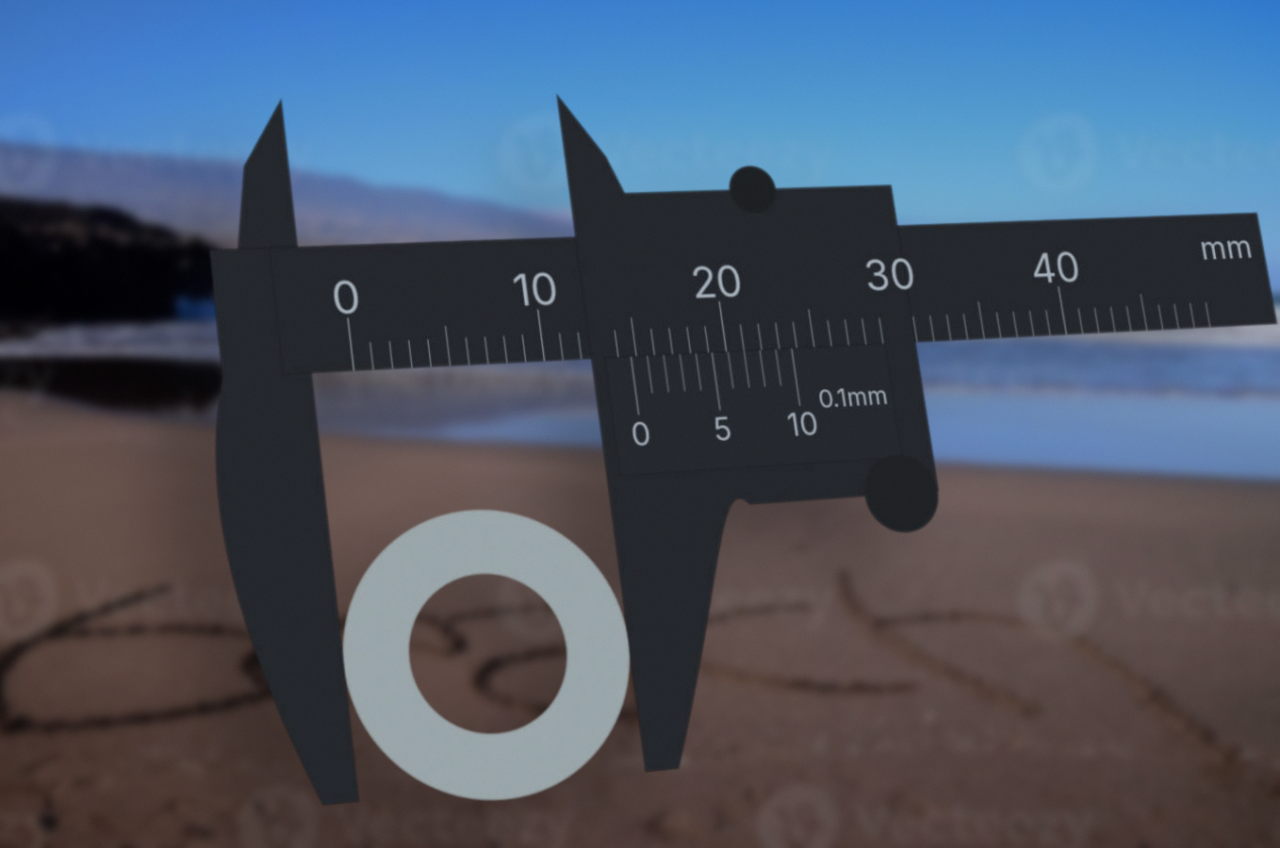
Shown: value=14.7 unit=mm
